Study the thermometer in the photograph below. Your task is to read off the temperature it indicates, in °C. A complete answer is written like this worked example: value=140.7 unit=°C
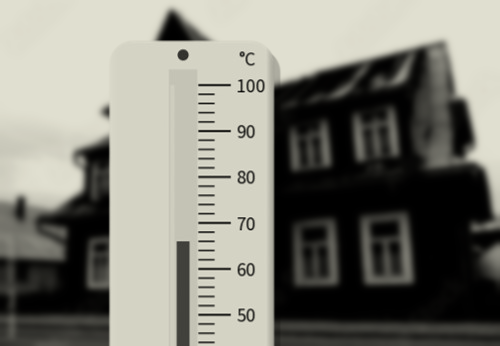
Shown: value=66 unit=°C
